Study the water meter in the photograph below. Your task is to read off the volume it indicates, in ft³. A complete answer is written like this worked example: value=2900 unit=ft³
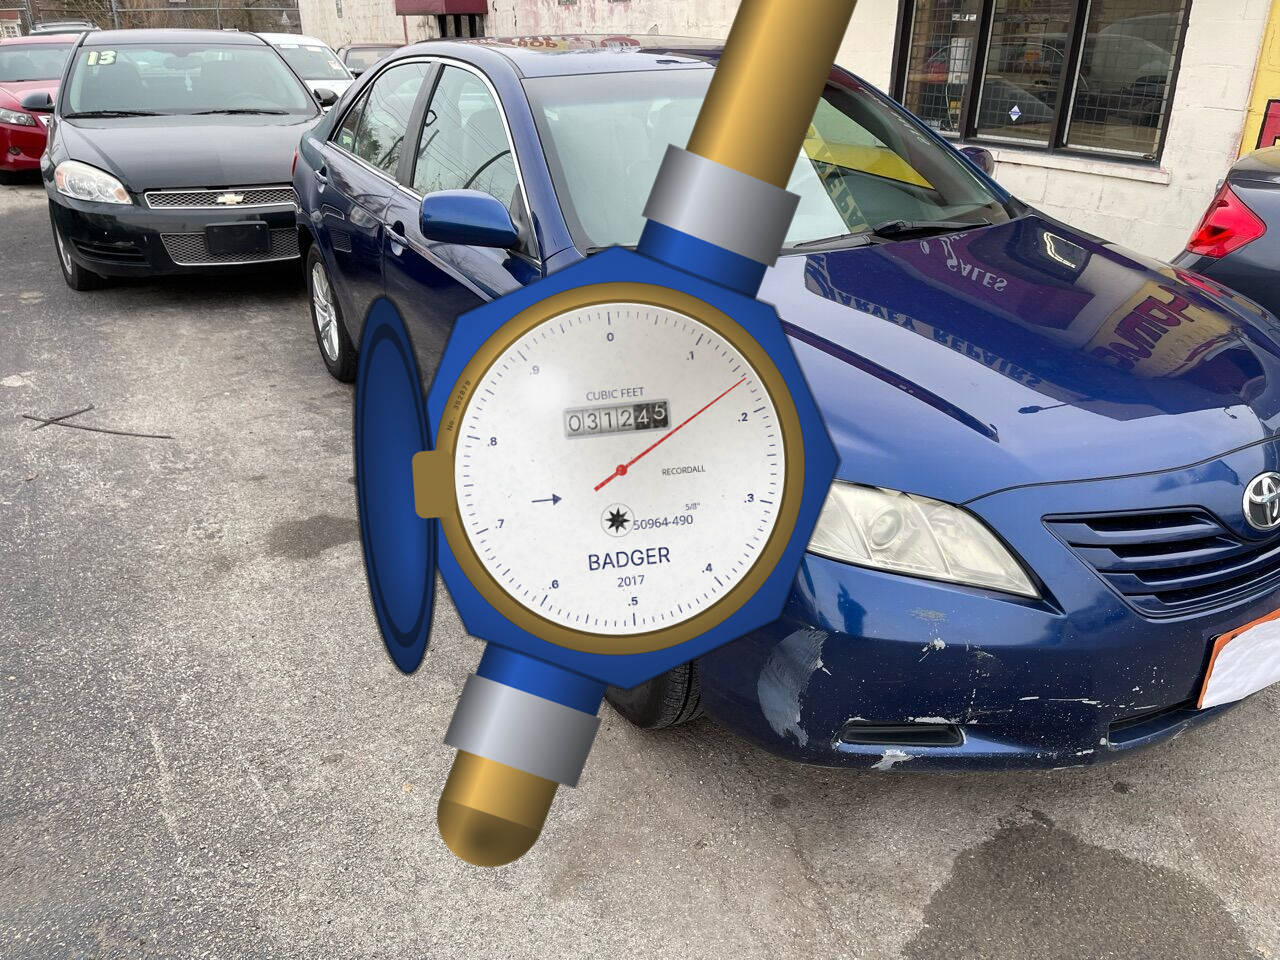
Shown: value=31245.16 unit=ft³
